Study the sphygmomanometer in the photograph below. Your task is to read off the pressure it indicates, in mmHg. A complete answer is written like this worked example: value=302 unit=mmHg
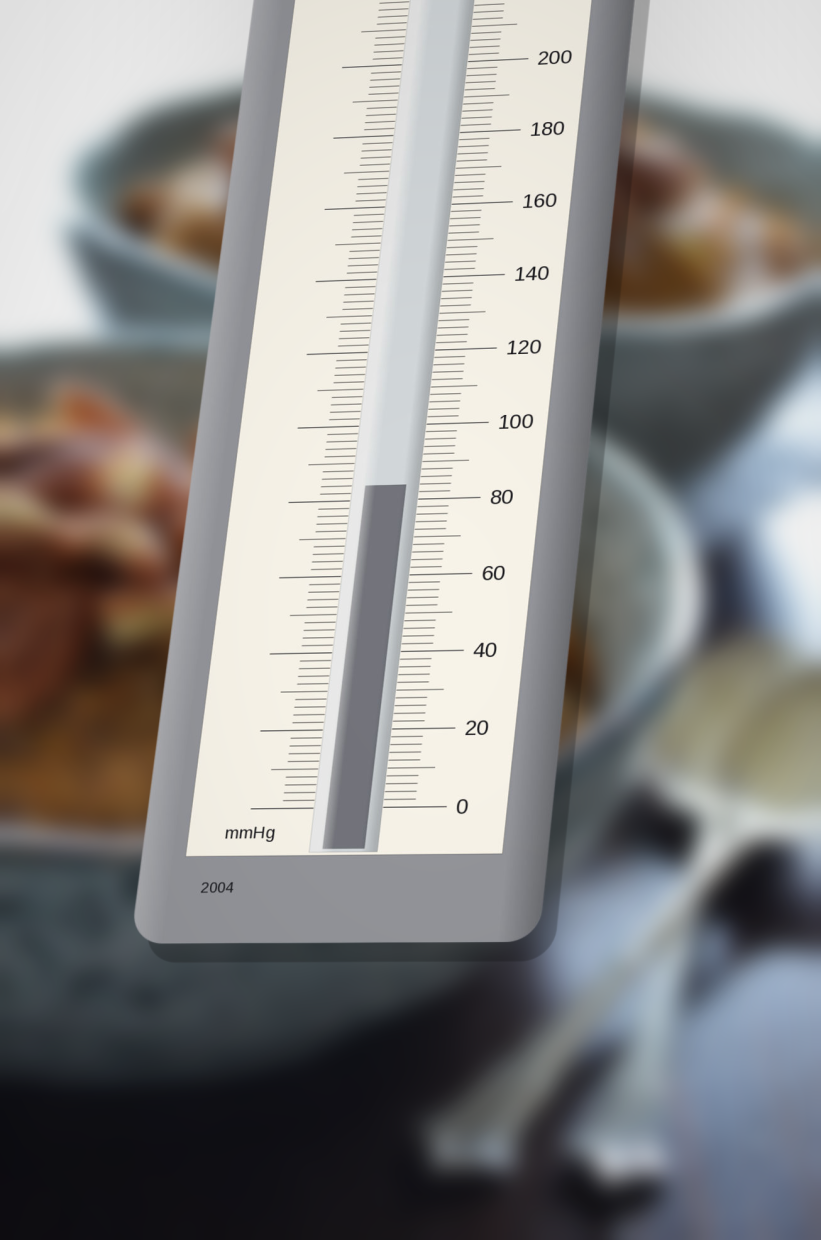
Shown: value=84 unit=mmHg
